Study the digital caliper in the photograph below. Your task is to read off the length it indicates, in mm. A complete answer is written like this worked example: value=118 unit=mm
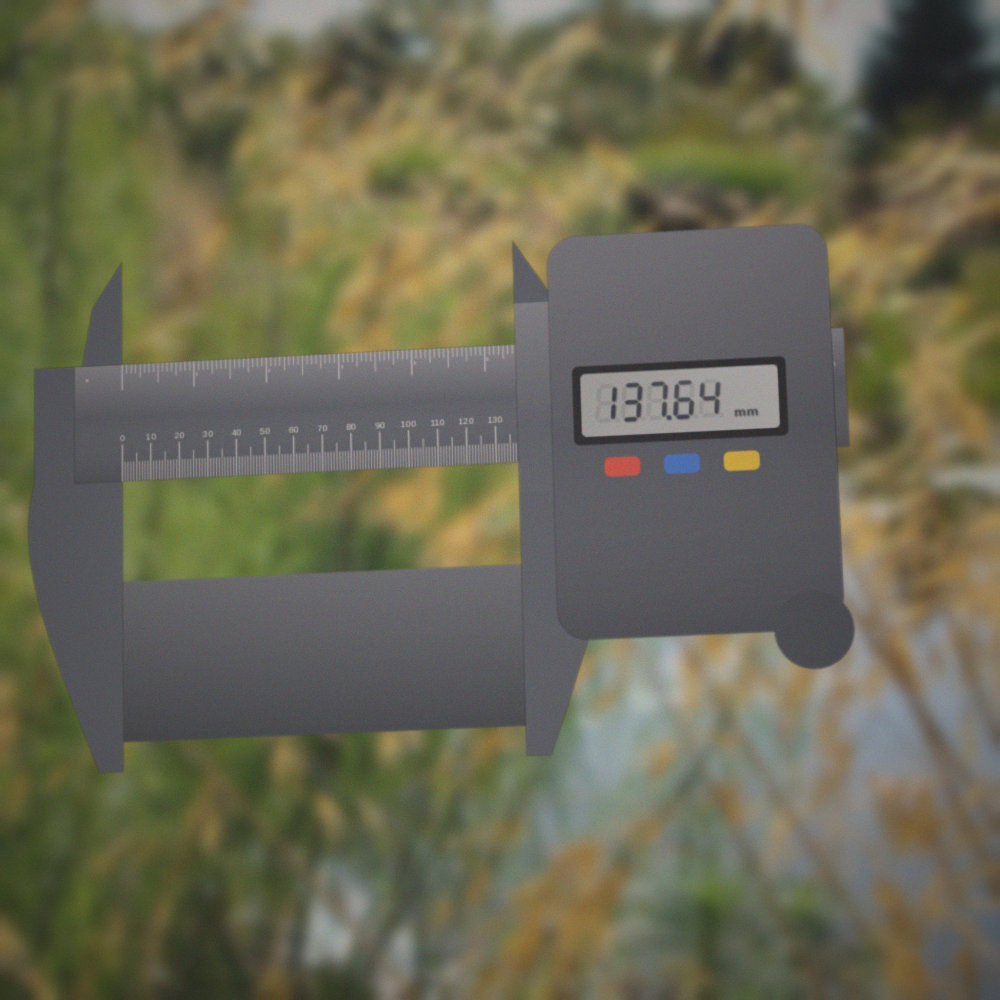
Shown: value=137.64 unit=mm
